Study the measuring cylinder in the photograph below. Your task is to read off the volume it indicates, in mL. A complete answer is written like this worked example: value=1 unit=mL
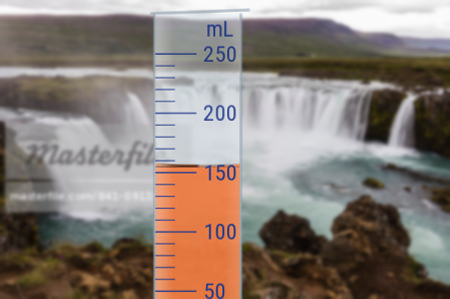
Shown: value=155 unit=mL
